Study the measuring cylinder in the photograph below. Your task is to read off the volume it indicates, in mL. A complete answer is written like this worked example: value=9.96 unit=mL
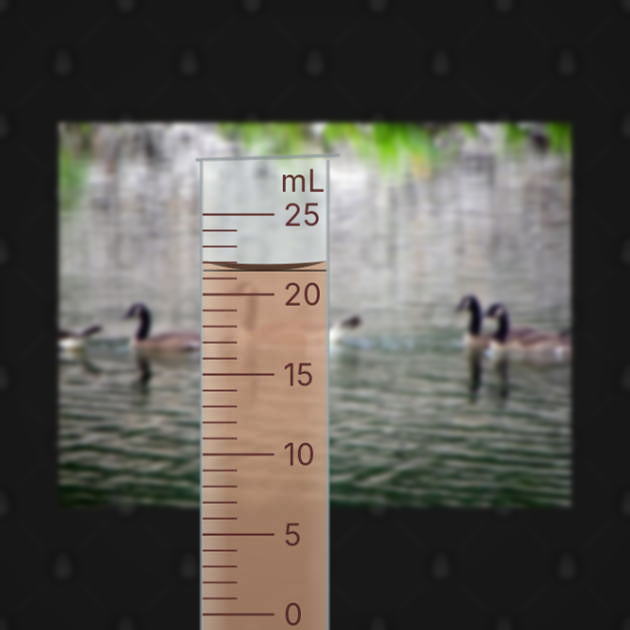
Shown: value=21.5 unit=mL
